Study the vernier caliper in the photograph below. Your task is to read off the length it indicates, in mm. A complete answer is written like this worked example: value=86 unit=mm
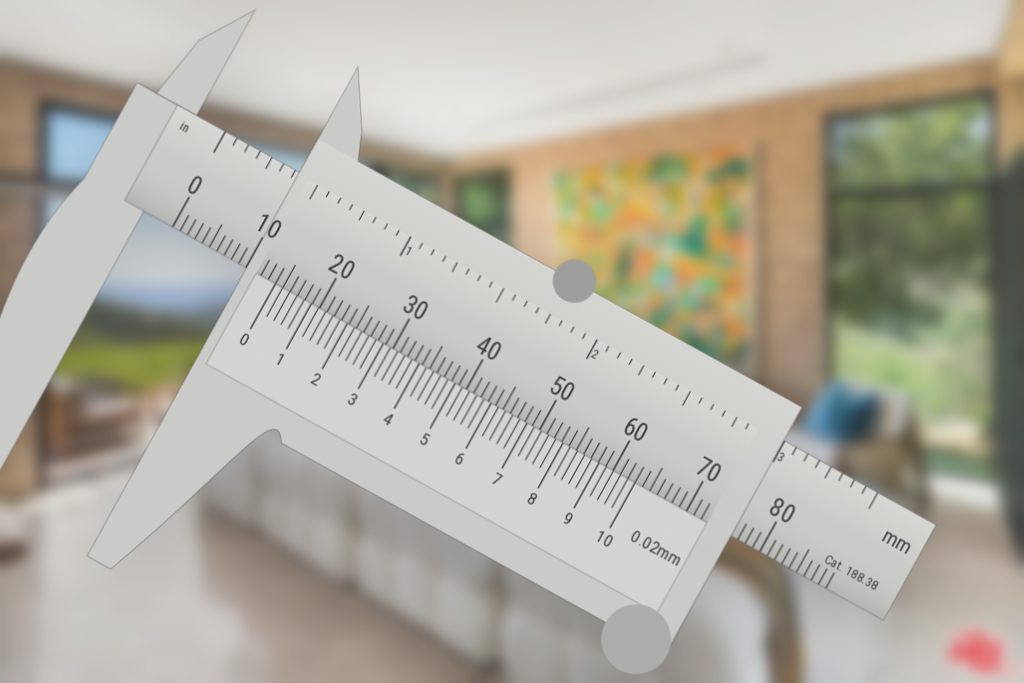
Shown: value=14.0 unit=mm
